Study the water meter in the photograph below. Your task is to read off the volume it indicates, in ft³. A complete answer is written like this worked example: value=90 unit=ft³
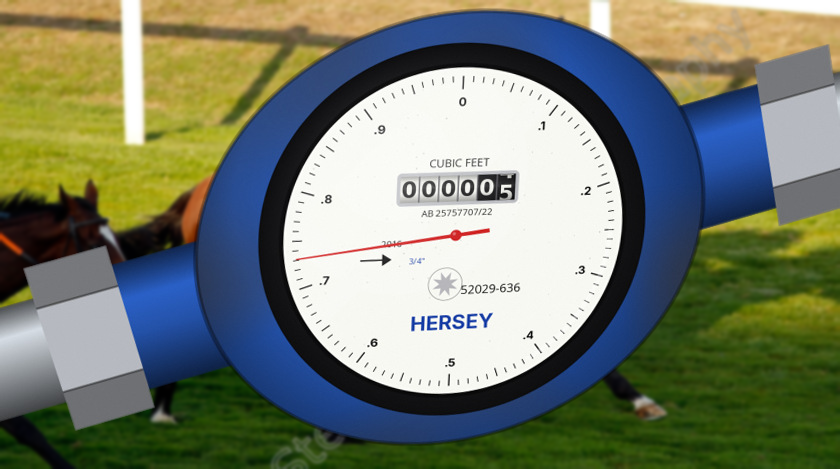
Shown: value=4.73 unit=ft³
